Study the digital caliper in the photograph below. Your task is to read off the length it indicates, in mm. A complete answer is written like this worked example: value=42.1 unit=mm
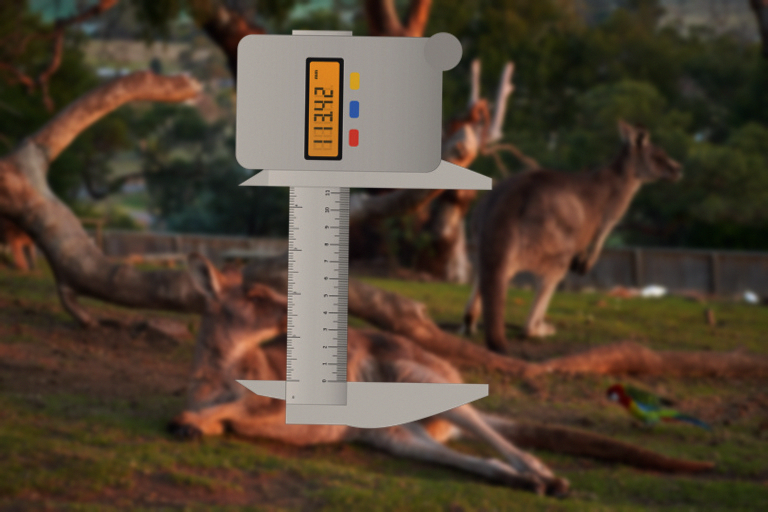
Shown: value=113.42 unit=mm
